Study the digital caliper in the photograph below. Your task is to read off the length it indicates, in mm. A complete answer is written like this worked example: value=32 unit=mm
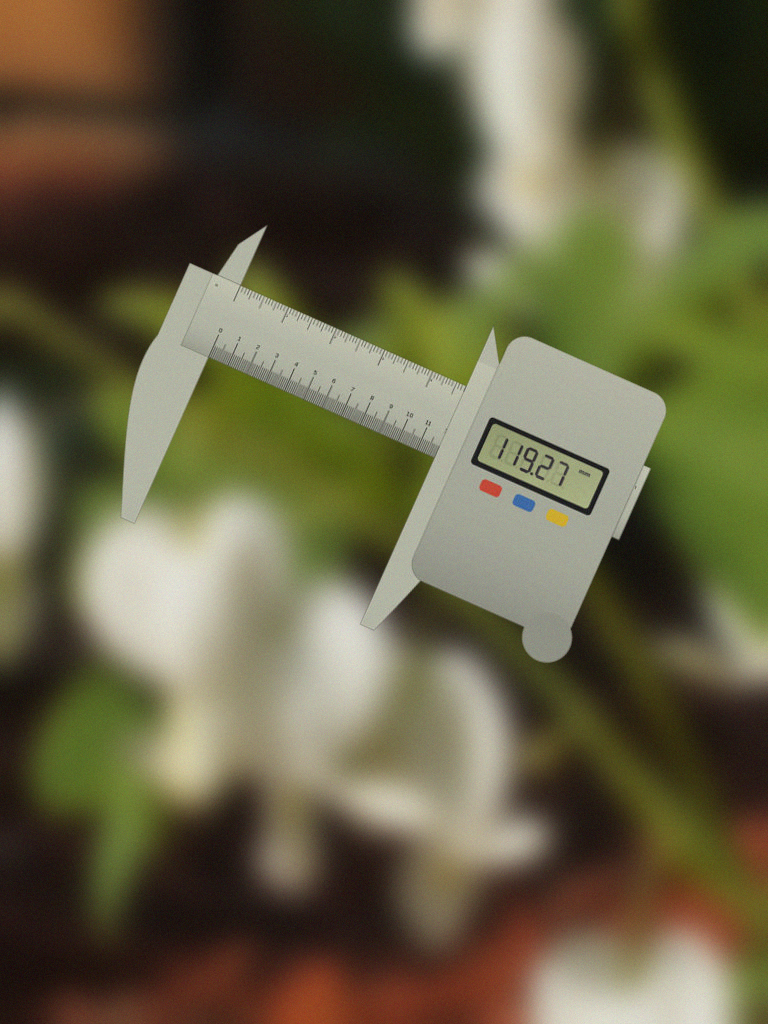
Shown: value=119.27 unit=mm
